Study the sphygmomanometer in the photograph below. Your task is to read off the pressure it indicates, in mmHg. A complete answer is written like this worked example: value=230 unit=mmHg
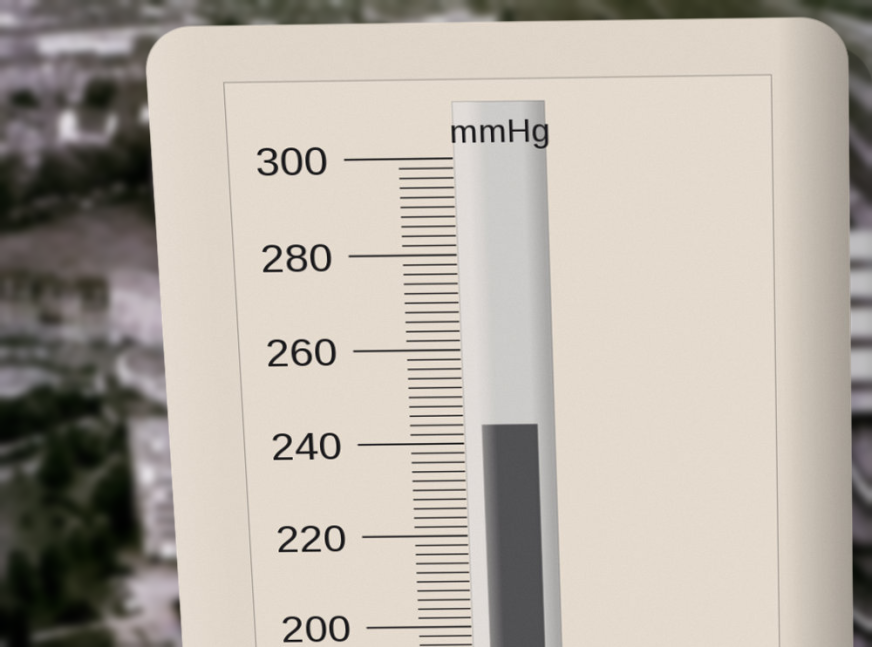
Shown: value=244 unit=mmHg
